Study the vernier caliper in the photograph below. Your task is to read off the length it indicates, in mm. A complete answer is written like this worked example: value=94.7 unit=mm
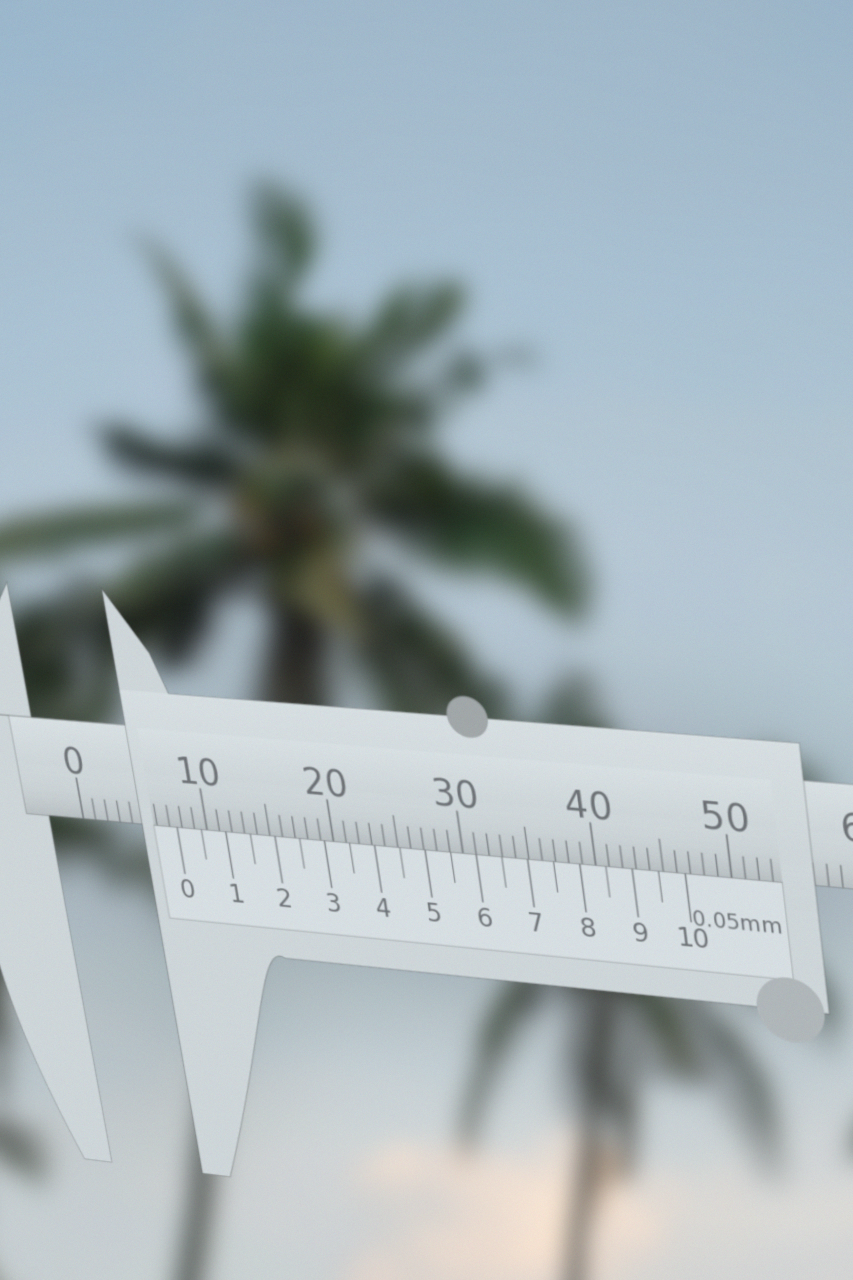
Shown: value=7.6 unit=mm
